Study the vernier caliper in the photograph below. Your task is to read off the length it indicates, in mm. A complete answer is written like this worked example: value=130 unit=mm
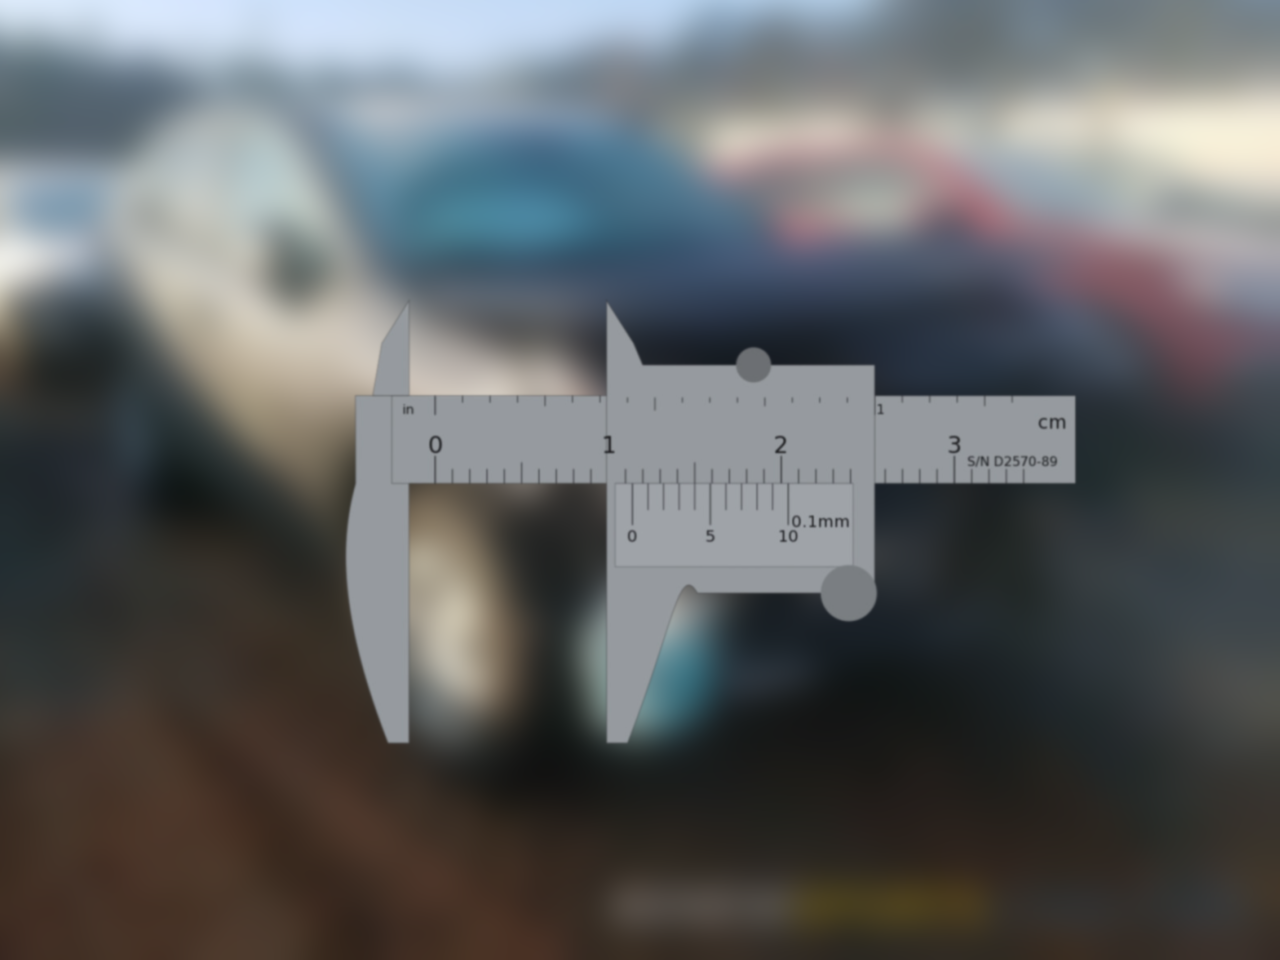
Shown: value=11.4 unit=mm
